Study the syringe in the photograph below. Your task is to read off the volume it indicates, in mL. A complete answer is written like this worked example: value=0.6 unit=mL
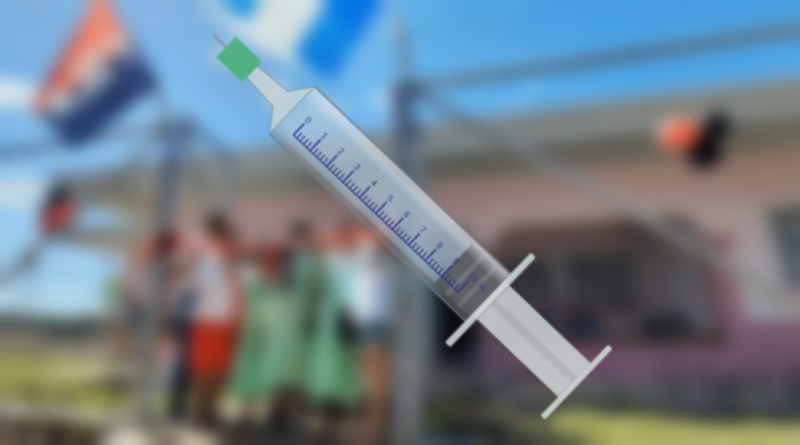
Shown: value=9 unit=mL
